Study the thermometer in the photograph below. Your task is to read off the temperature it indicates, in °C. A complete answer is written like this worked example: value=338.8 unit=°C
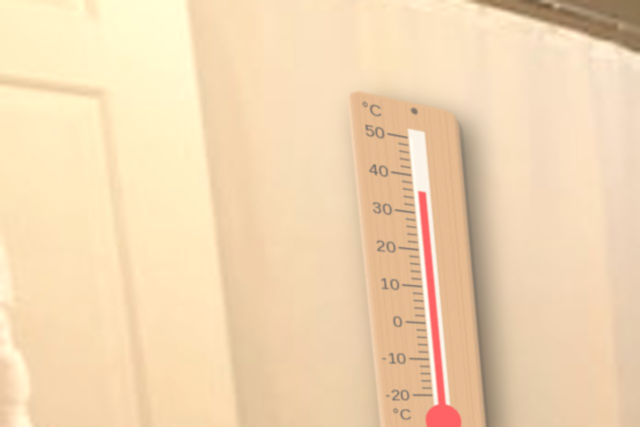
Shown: value=36 unit=°C
